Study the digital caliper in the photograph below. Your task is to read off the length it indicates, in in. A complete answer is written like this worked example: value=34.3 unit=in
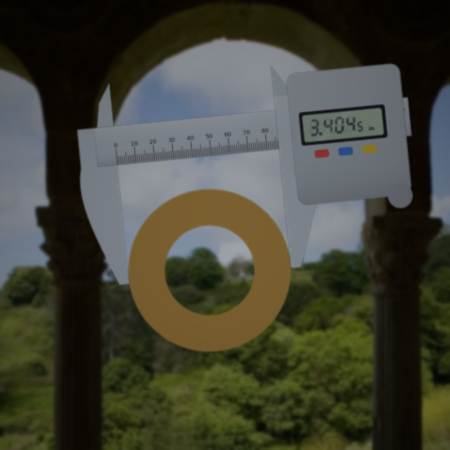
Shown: value=3.4045 unit=in
